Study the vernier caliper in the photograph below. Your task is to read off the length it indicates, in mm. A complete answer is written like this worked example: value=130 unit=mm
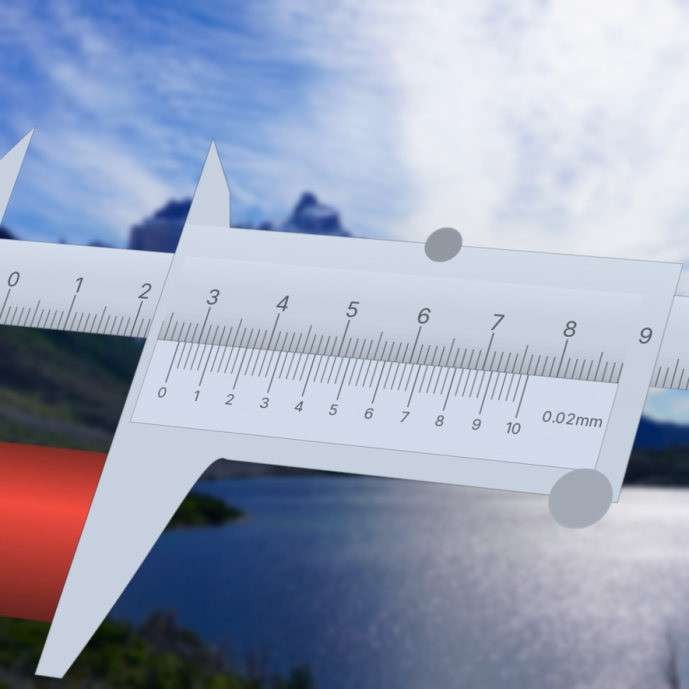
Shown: value=27.2 unit=mm
